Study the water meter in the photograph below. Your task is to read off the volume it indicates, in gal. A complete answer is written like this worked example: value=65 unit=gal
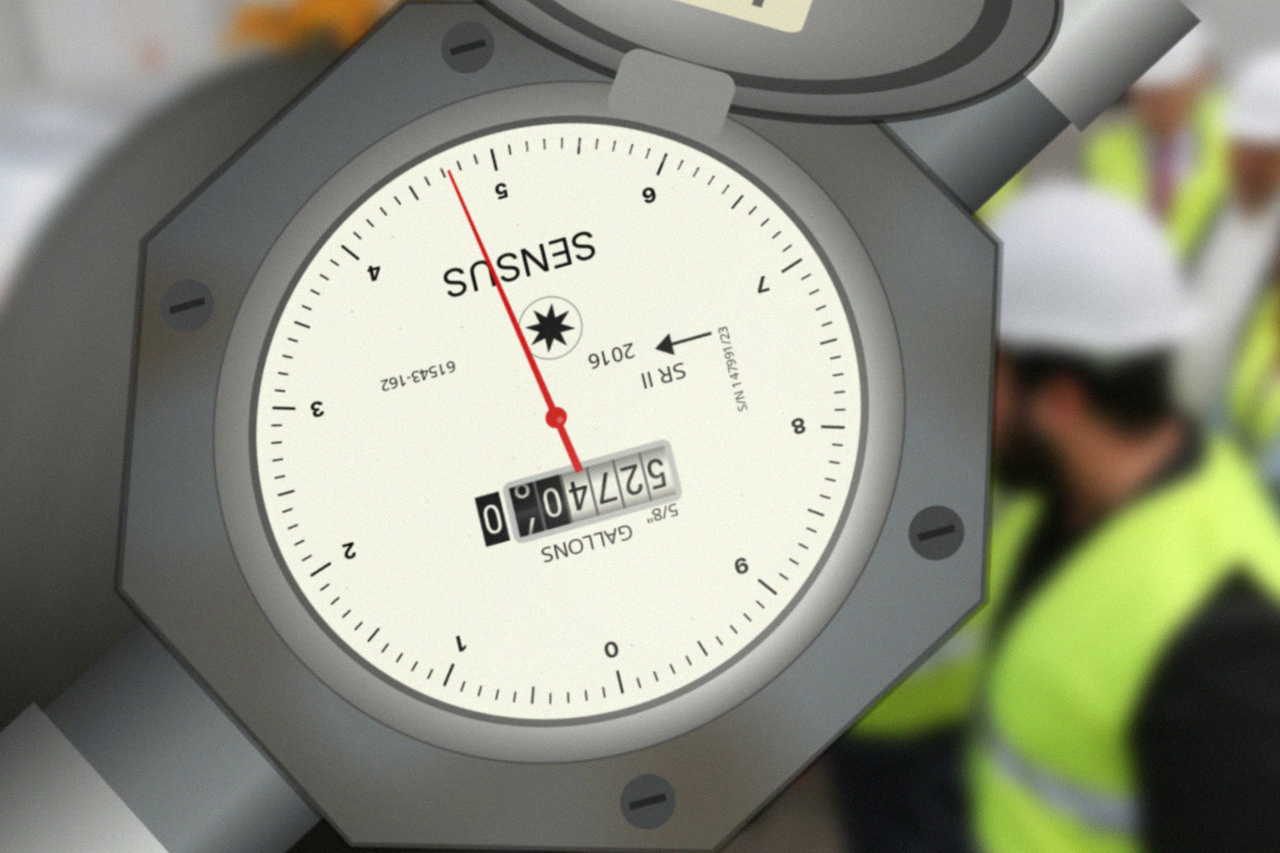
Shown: value=5274074.7 unit=gal
